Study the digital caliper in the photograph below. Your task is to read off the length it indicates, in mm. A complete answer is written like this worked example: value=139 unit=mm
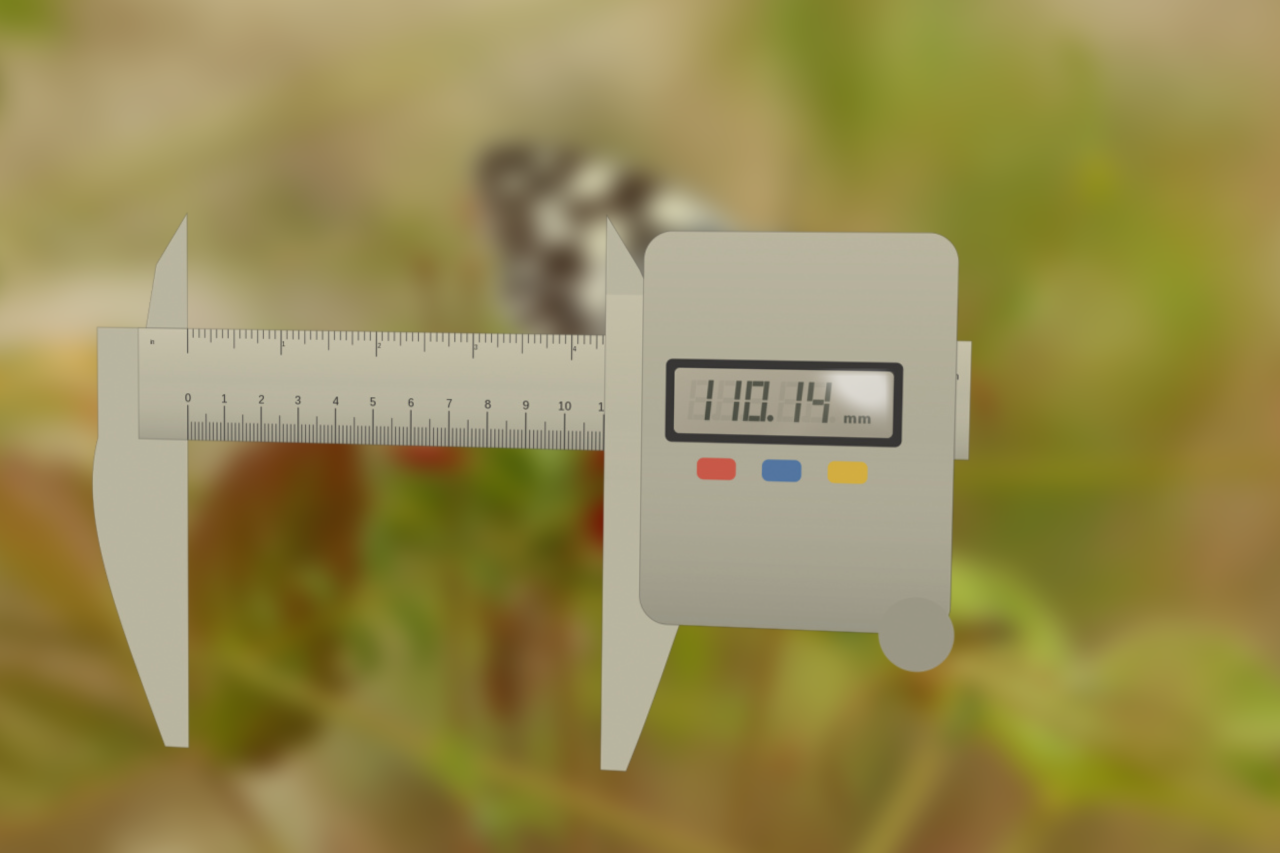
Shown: value=110.14 unit=mm
